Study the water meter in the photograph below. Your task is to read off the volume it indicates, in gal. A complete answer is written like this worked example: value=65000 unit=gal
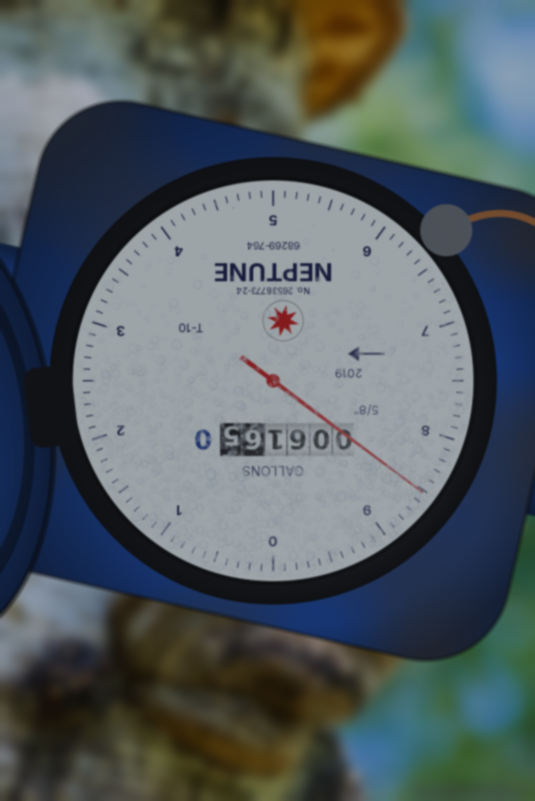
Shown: value=61648.5 unit=gal
